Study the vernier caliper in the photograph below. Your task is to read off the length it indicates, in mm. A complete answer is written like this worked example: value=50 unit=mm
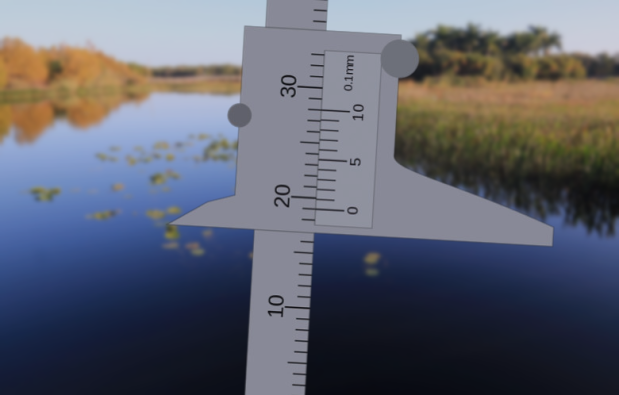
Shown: value=19.0 unit=mm
